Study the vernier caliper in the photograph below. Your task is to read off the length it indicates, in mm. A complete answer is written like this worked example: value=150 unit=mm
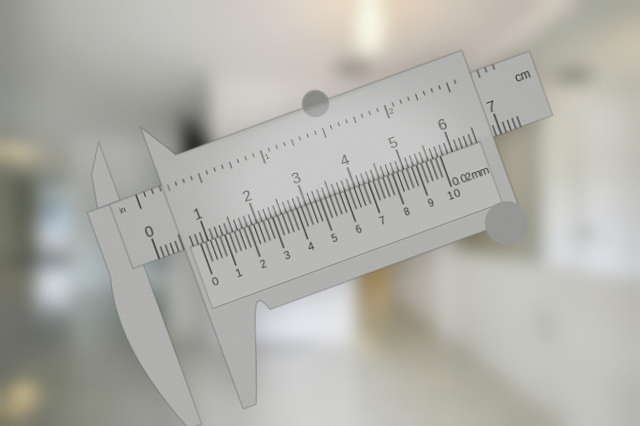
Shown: value=8.5 unit=mm
